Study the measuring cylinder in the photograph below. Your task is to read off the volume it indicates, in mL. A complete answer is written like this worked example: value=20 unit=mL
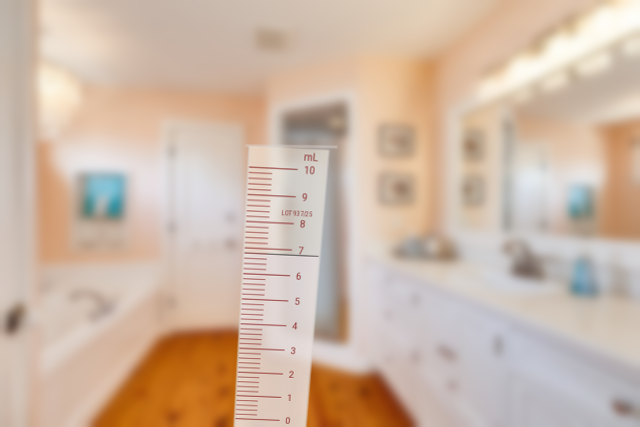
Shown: value=6.8 unit=mL
